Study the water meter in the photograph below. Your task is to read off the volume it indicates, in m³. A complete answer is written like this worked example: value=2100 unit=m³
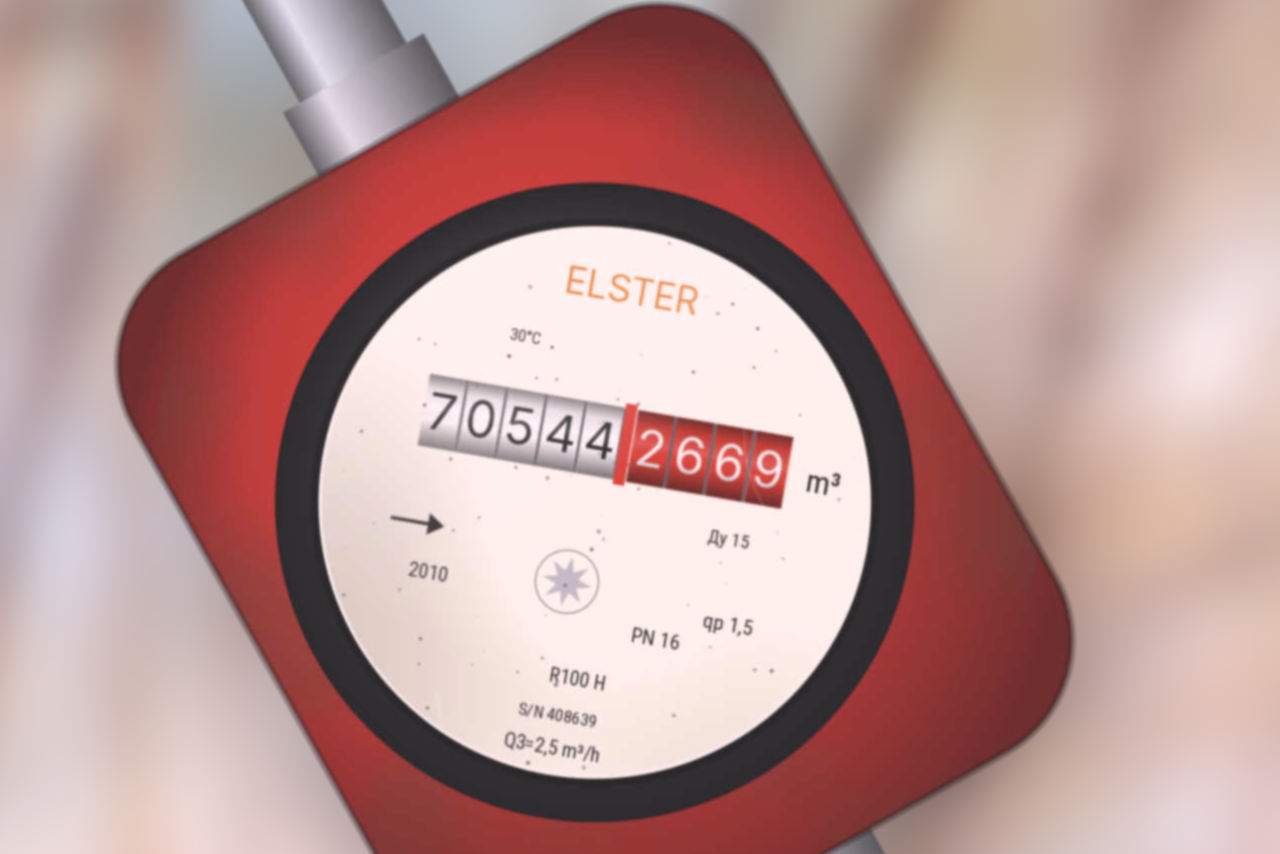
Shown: value=70544.2669 unit=m³
